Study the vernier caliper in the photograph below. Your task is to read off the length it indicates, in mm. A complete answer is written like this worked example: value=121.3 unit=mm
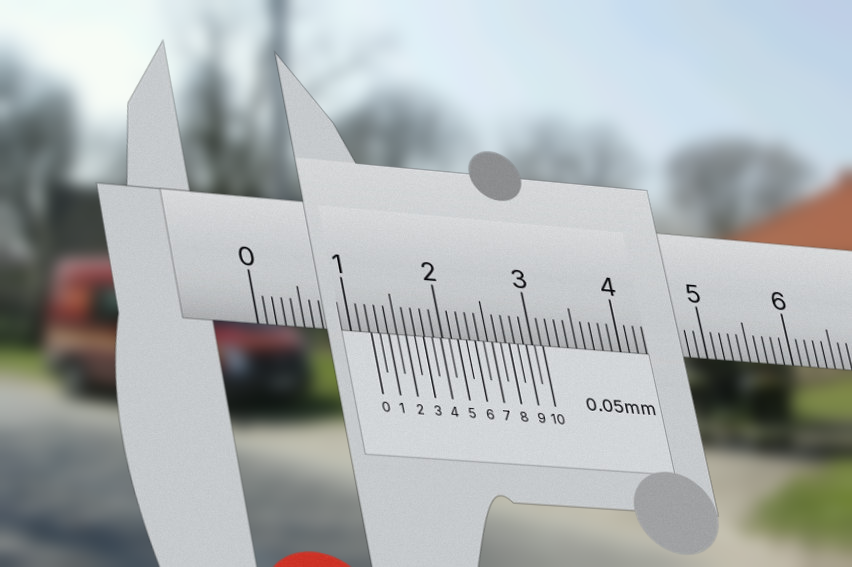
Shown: value=12.2 unit=mm
